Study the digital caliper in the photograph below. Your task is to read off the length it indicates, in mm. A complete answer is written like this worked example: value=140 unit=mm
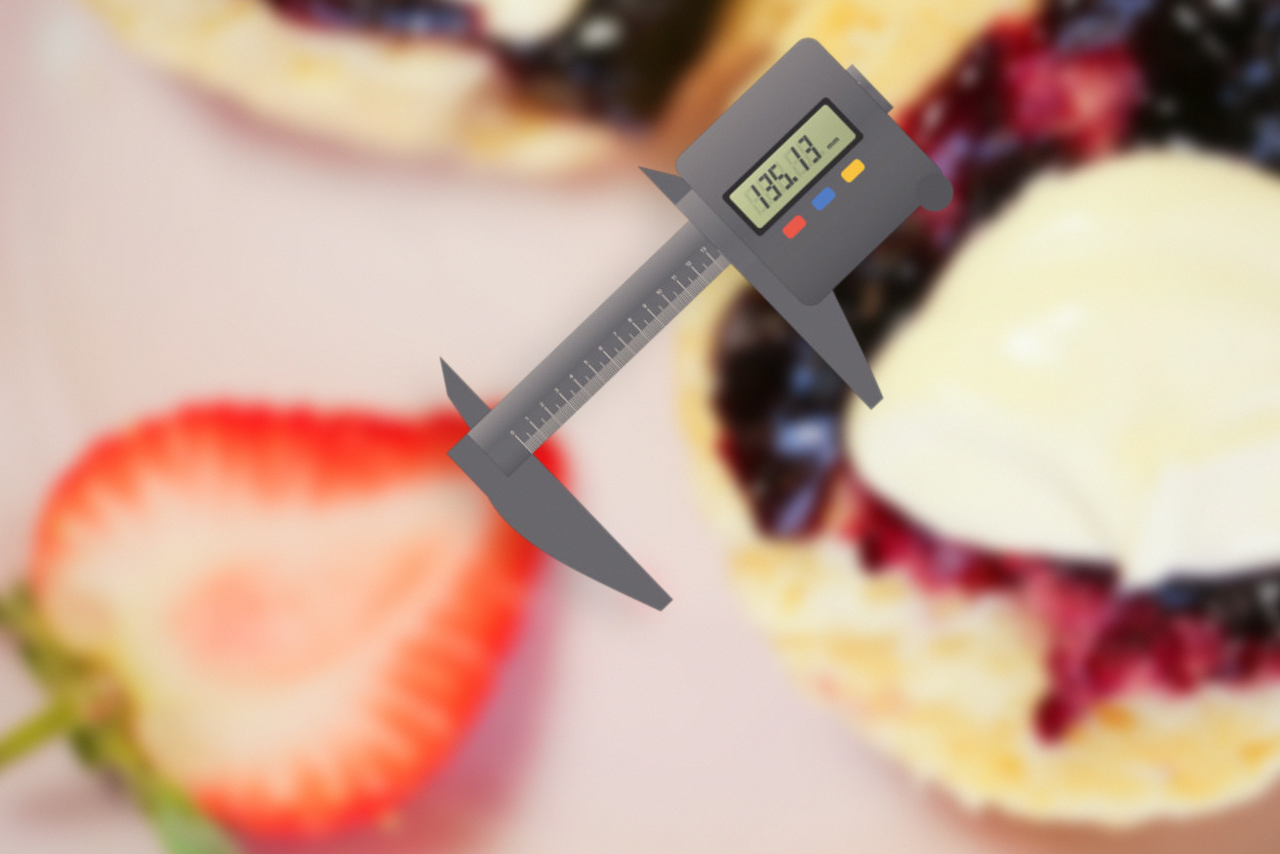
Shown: value=135.13 unit=mm
